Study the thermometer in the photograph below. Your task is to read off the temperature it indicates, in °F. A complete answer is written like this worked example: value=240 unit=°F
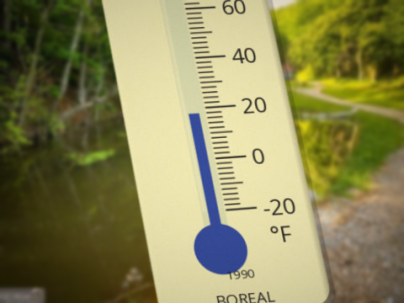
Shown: value=18 unit=°F
